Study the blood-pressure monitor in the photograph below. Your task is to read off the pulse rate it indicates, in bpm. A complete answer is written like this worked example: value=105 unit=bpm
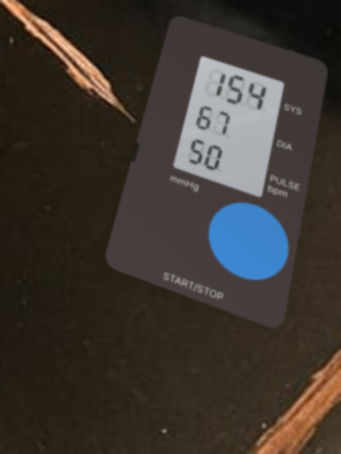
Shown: value=50 unit=bpm
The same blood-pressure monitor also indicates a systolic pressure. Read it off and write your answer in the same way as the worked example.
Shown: value=154 unit=mmHg
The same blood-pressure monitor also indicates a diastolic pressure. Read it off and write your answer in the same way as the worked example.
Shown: value=67 unit=mmHg
